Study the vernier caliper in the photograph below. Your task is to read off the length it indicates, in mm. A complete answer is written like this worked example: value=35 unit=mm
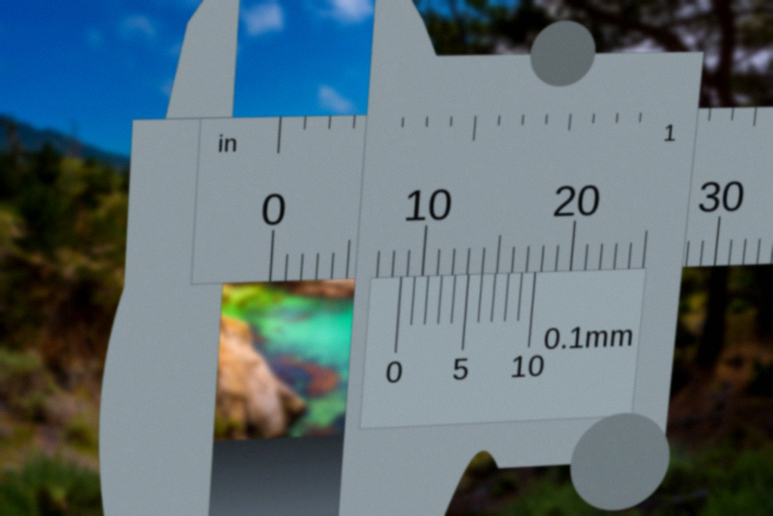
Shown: value=8.6 unit=mm
